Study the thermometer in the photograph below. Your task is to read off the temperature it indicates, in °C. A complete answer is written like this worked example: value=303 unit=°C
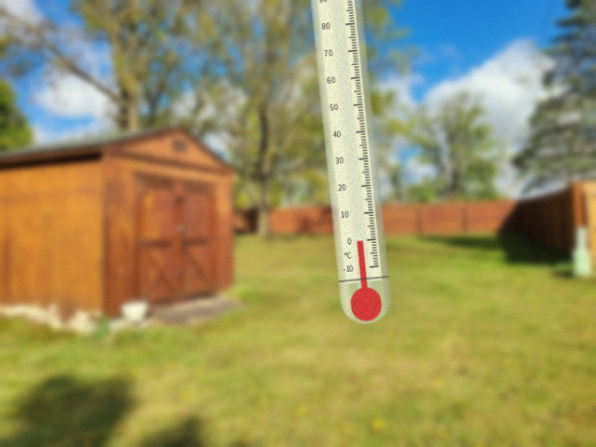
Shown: value=0 unit=°C
